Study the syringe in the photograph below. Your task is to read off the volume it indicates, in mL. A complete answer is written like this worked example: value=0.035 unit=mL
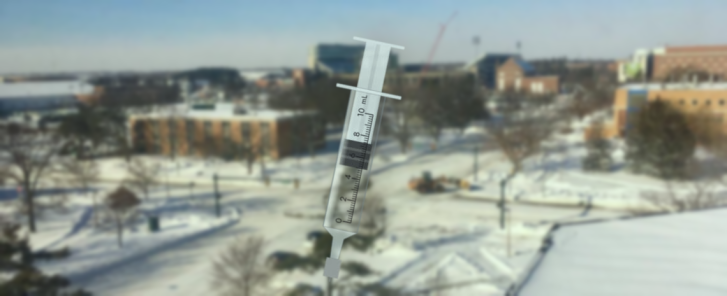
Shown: value=5 unit=mL
